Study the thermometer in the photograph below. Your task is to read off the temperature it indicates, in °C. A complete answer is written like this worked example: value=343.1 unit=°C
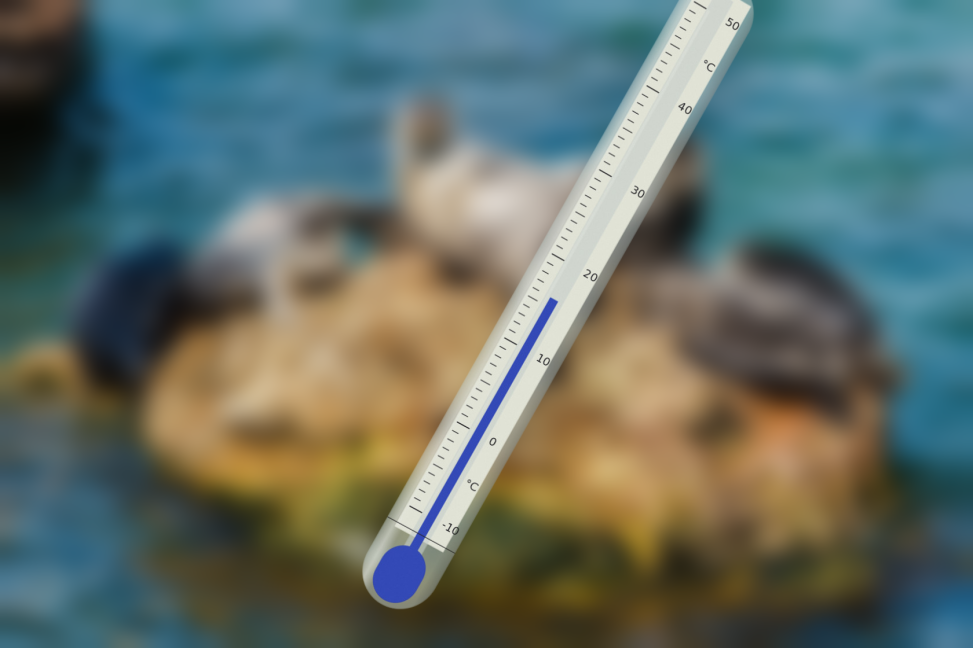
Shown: value=16 unit=°C
